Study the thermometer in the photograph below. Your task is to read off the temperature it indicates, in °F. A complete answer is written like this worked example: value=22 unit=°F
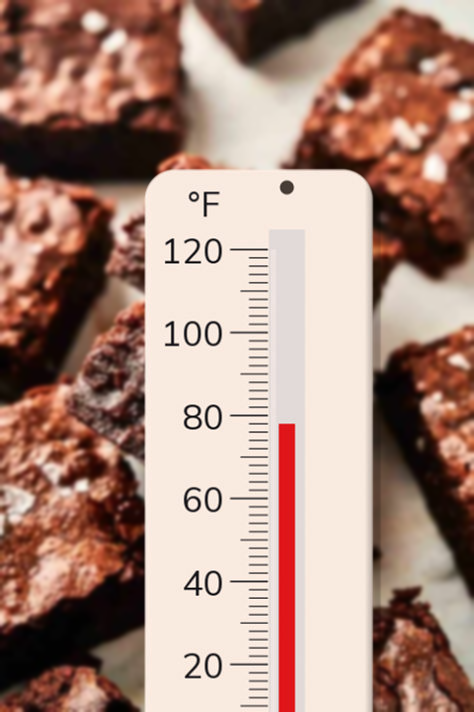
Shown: value=78 unit=°F
